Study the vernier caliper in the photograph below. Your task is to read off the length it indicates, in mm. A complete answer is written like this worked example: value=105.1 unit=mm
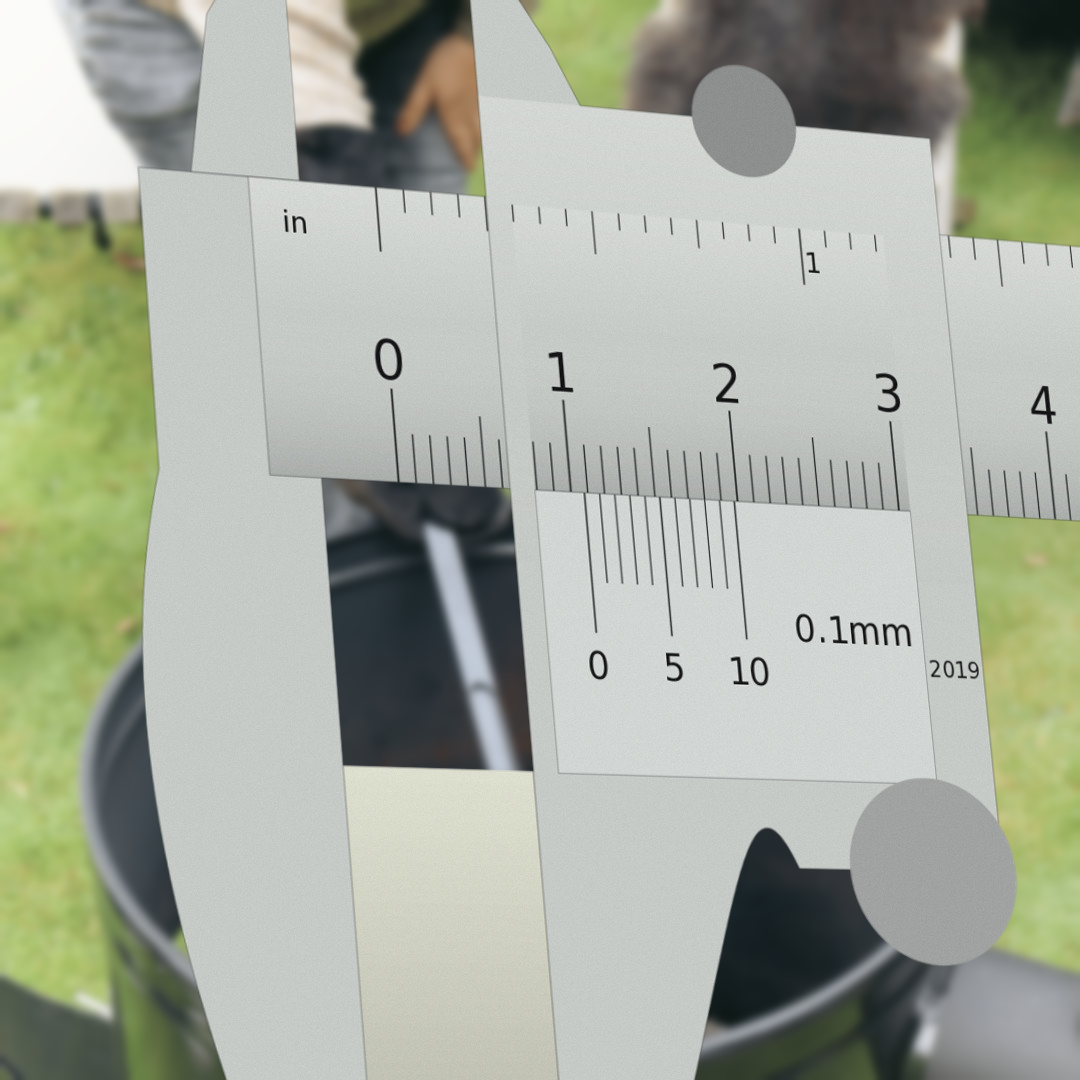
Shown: value=10.8 unit=mm
